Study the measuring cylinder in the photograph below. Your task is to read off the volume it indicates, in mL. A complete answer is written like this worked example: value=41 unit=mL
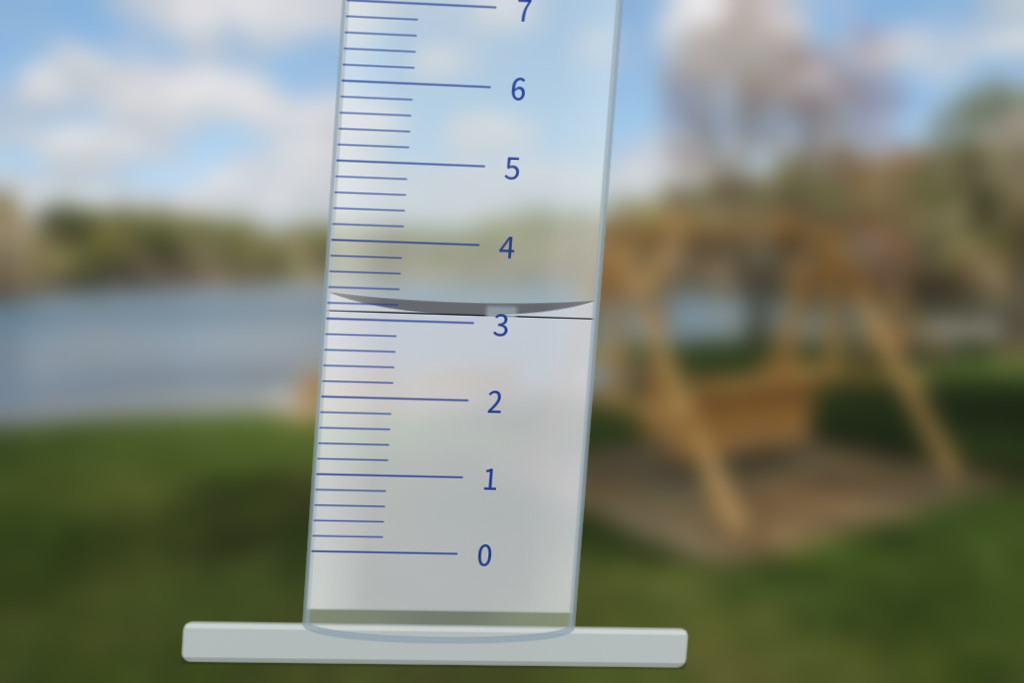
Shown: value=3.1 unit=mL
